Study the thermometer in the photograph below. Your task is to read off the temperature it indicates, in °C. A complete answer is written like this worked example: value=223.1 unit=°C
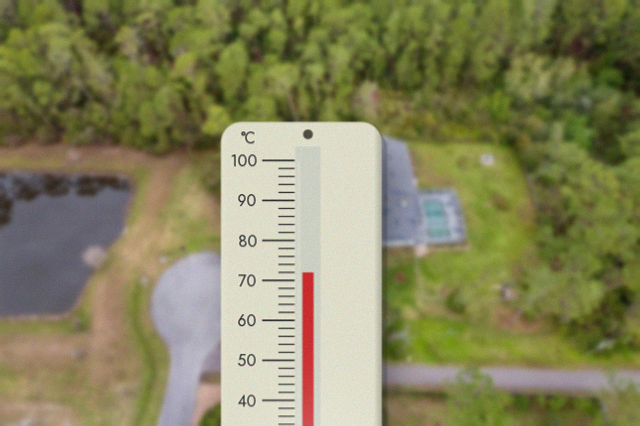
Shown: value=72 unit=°C
